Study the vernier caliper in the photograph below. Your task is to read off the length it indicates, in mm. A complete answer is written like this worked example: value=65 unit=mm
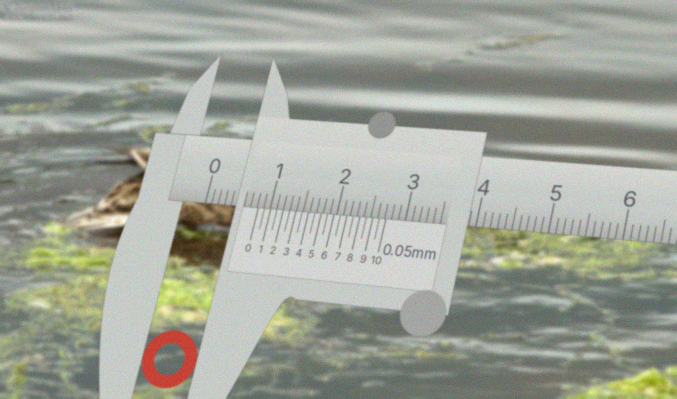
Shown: value=8.2 unit=mm
